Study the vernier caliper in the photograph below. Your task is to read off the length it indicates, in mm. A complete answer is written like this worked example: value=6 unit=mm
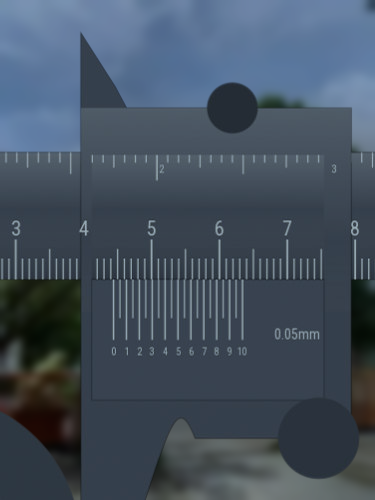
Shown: value=44.4 unit=mm
